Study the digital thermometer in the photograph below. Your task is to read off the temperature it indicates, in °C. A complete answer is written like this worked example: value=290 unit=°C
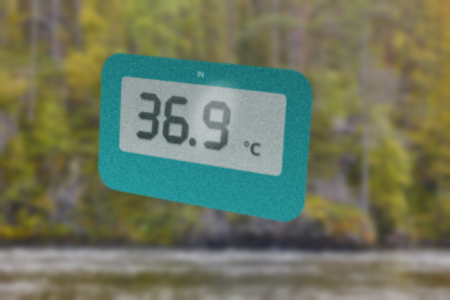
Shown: value=36.9 unit=°C
